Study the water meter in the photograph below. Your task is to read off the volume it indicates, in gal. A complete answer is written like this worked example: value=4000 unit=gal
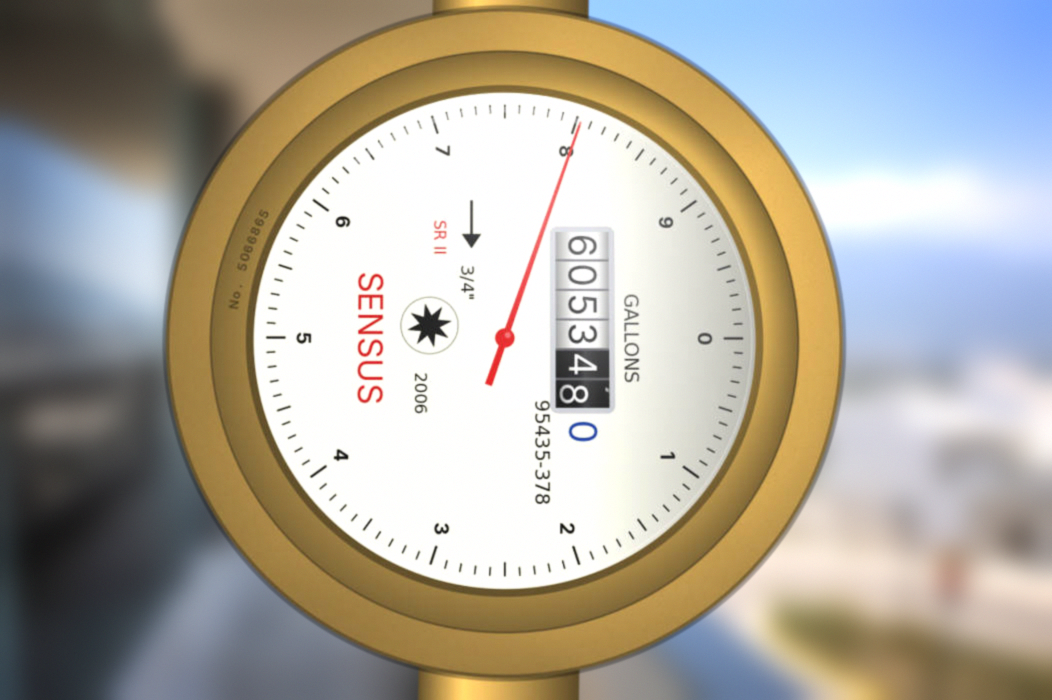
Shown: value=6053478.0 unit=gal
